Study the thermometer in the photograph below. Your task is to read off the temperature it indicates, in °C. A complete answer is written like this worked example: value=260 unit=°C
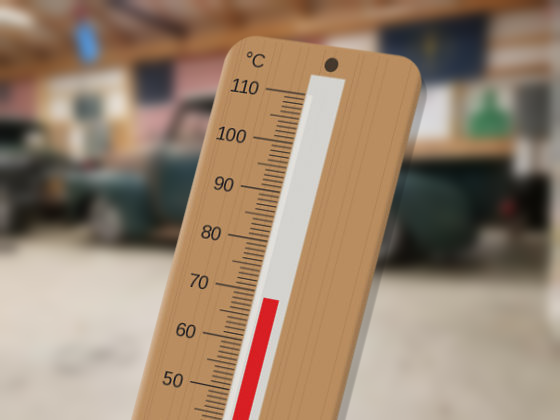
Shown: value=69 unit=°C
